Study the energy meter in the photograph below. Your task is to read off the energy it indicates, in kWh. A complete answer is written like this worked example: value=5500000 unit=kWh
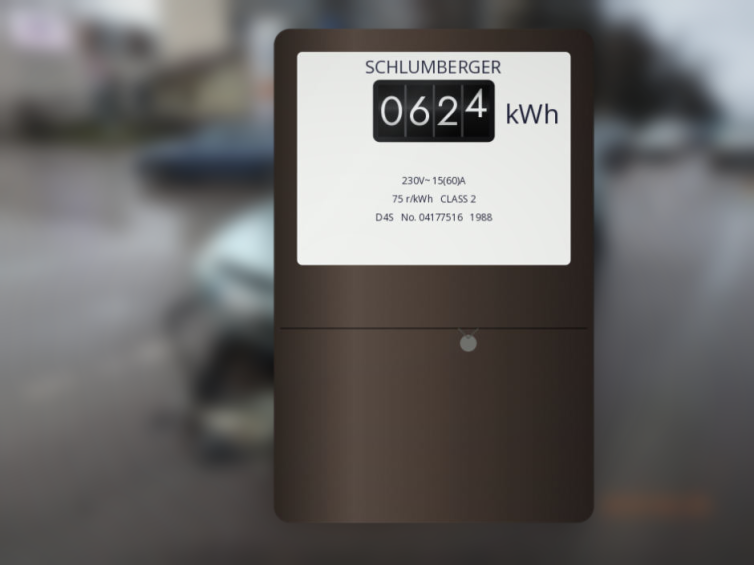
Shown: value=624 unit=kWh
